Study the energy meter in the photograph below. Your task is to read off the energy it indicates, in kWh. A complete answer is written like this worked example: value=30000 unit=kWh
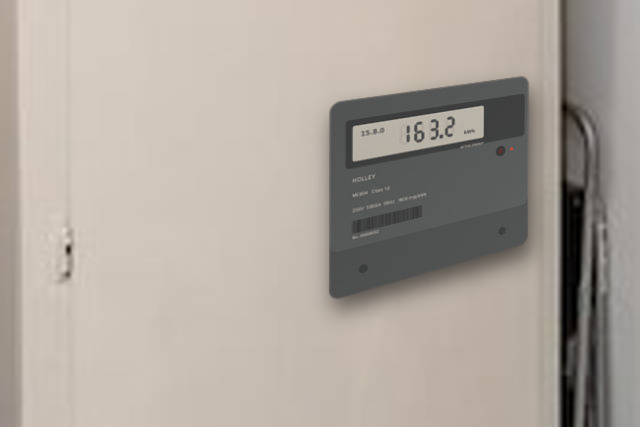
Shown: value=163.2 unit=kWh
